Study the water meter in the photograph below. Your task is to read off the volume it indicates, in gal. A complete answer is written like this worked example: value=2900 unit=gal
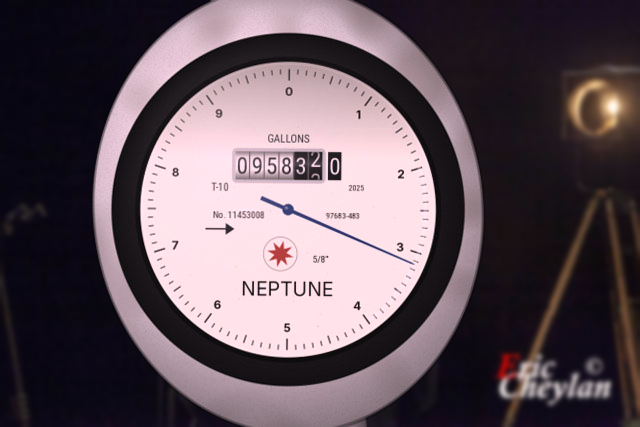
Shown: value=958323.1 unit=gal
